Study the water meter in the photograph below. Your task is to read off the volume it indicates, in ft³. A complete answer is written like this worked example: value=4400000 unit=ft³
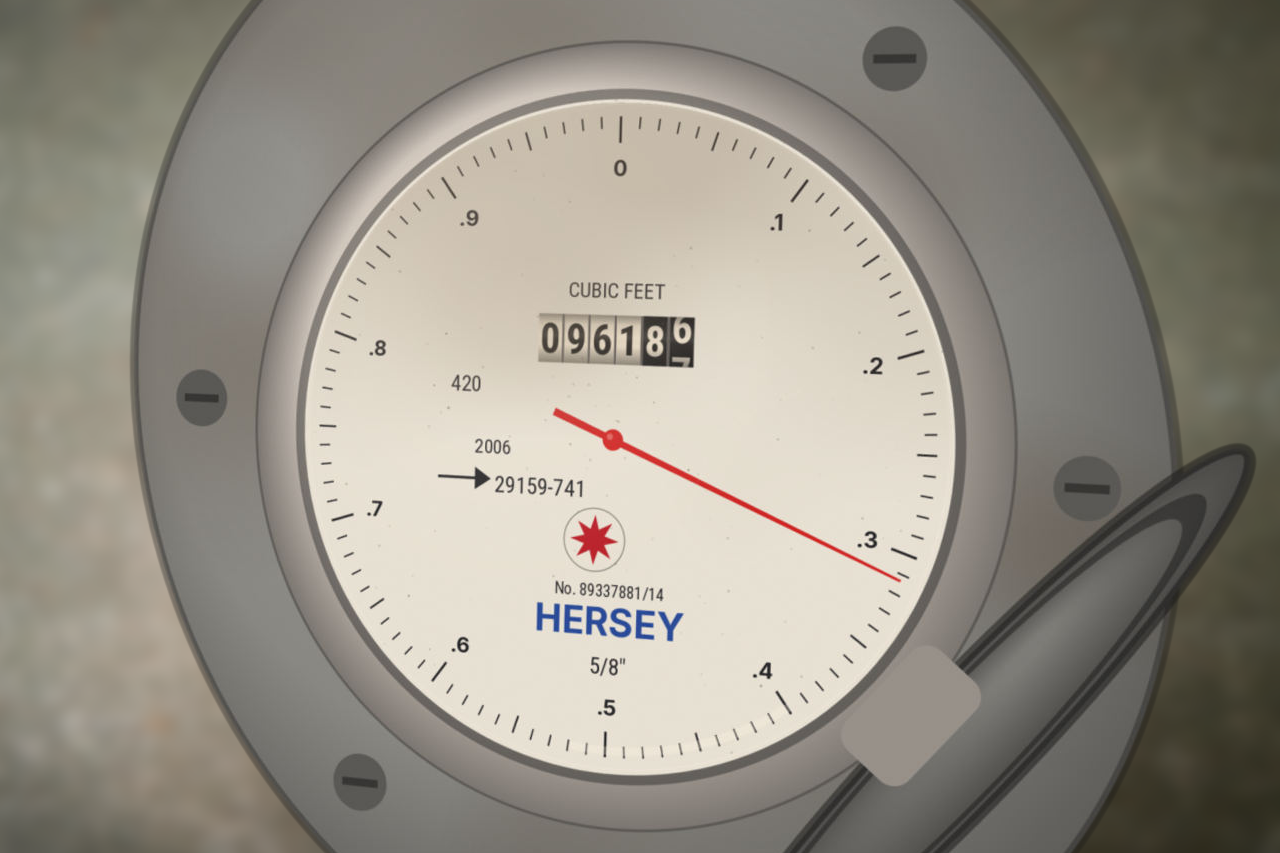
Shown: value=96186.31 unit=ft³
